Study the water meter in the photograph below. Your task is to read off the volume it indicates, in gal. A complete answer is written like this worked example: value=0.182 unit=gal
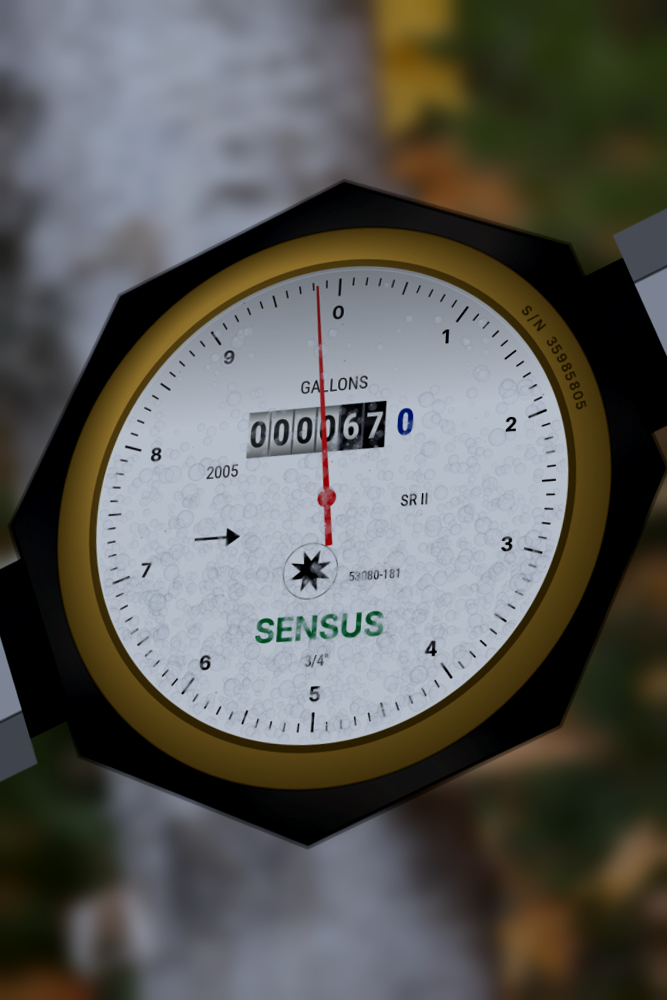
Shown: value=669.8 unit=gal
